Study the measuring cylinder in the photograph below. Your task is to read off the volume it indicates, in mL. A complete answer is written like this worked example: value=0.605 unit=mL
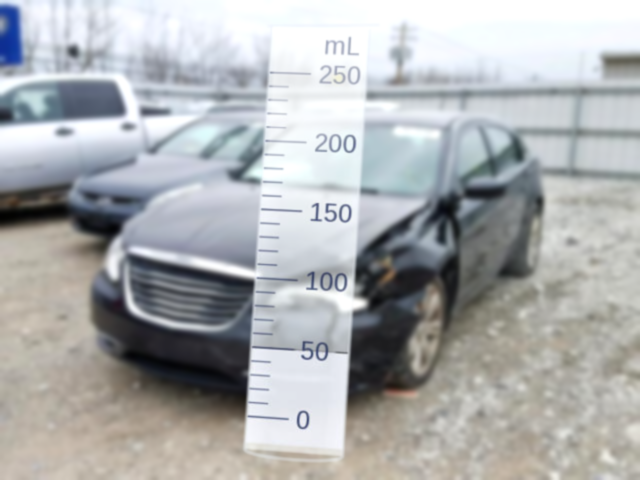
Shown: value=50 unit=mL
